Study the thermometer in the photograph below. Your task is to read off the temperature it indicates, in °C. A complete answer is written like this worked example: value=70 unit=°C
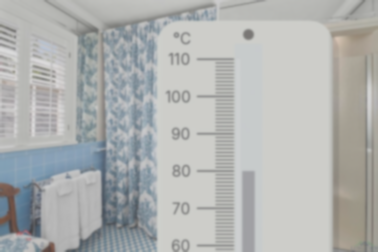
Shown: value=80 unit=°C
